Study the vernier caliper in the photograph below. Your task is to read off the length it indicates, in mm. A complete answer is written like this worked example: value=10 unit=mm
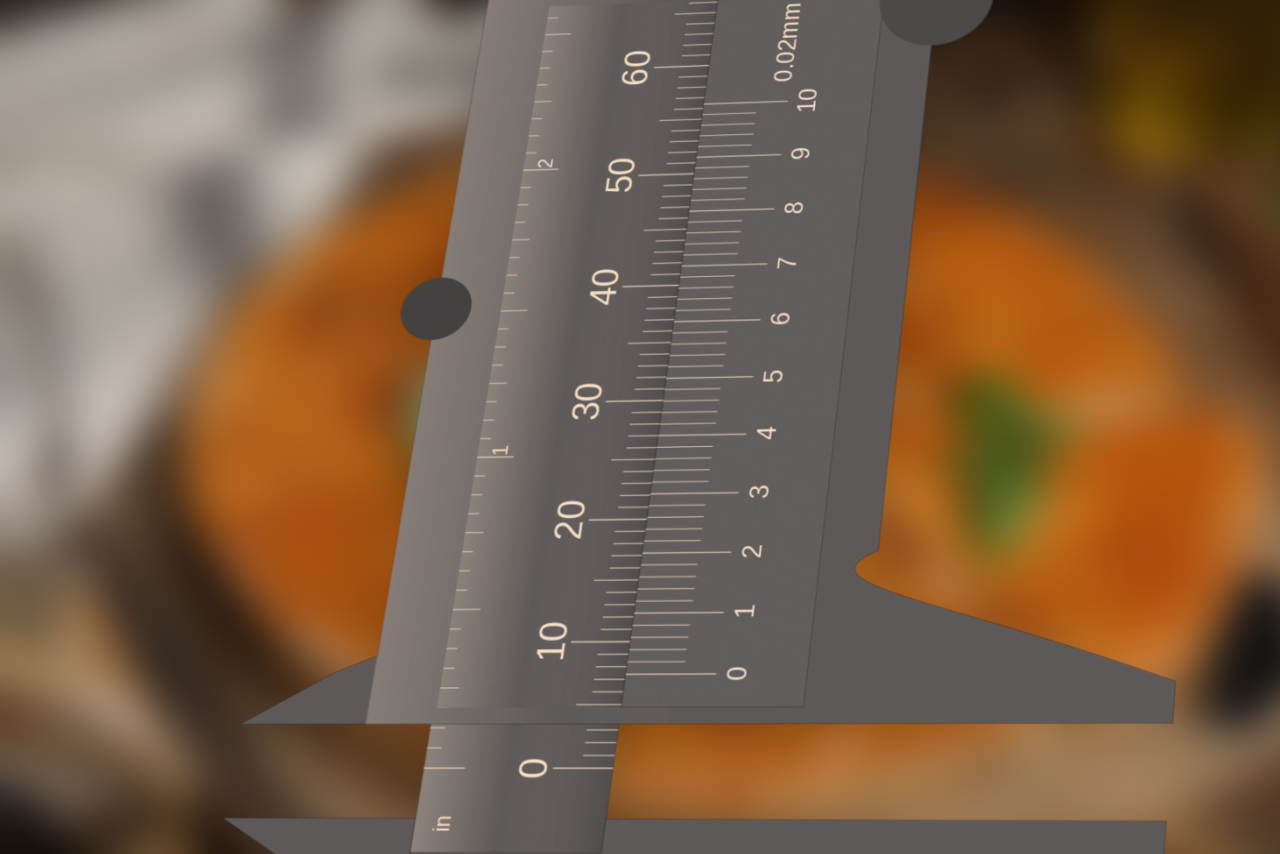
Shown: value=7.4 unit=mm
